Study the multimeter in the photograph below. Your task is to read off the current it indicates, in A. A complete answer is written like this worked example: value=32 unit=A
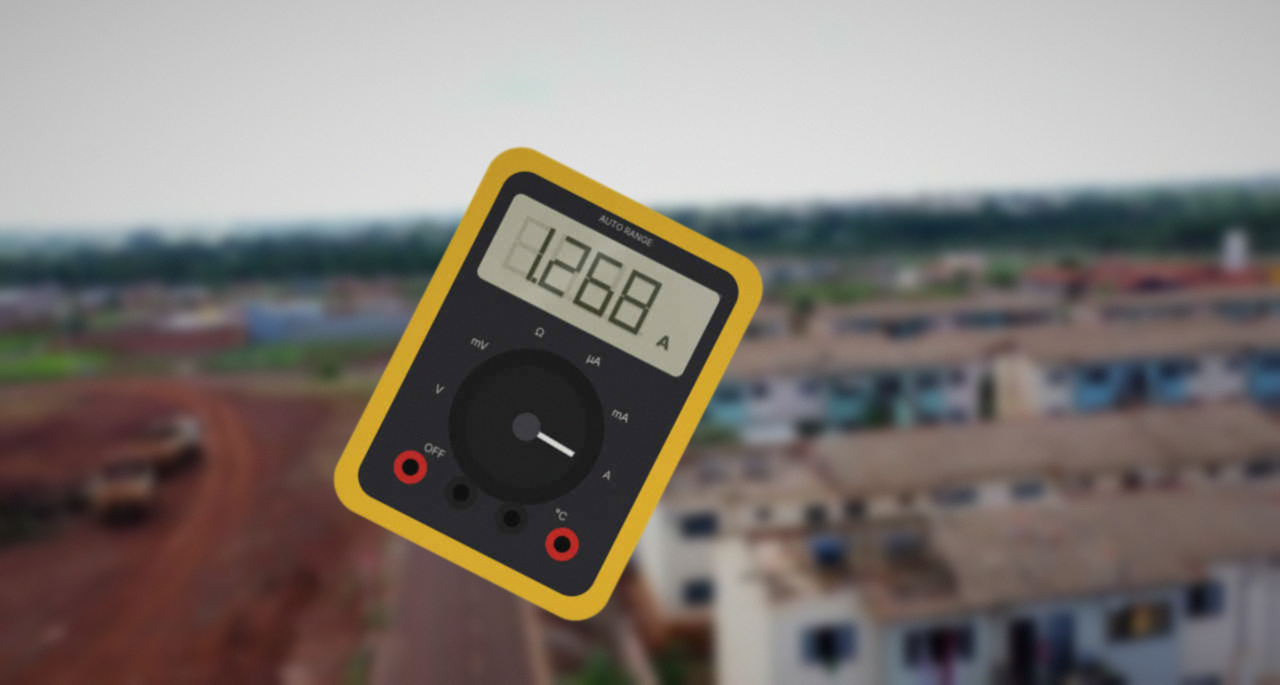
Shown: value=1.268 unit=A
